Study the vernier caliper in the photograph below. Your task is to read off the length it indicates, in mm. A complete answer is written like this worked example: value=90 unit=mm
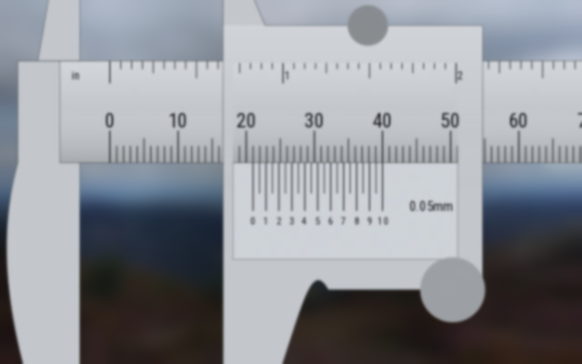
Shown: value=21.0 unit=mm
